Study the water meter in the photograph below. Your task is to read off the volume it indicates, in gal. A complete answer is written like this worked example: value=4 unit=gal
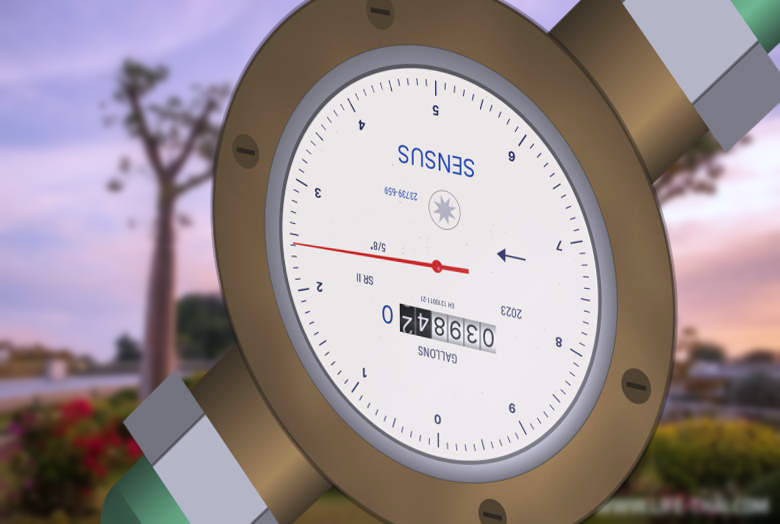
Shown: value=398422.4 unit=gal
